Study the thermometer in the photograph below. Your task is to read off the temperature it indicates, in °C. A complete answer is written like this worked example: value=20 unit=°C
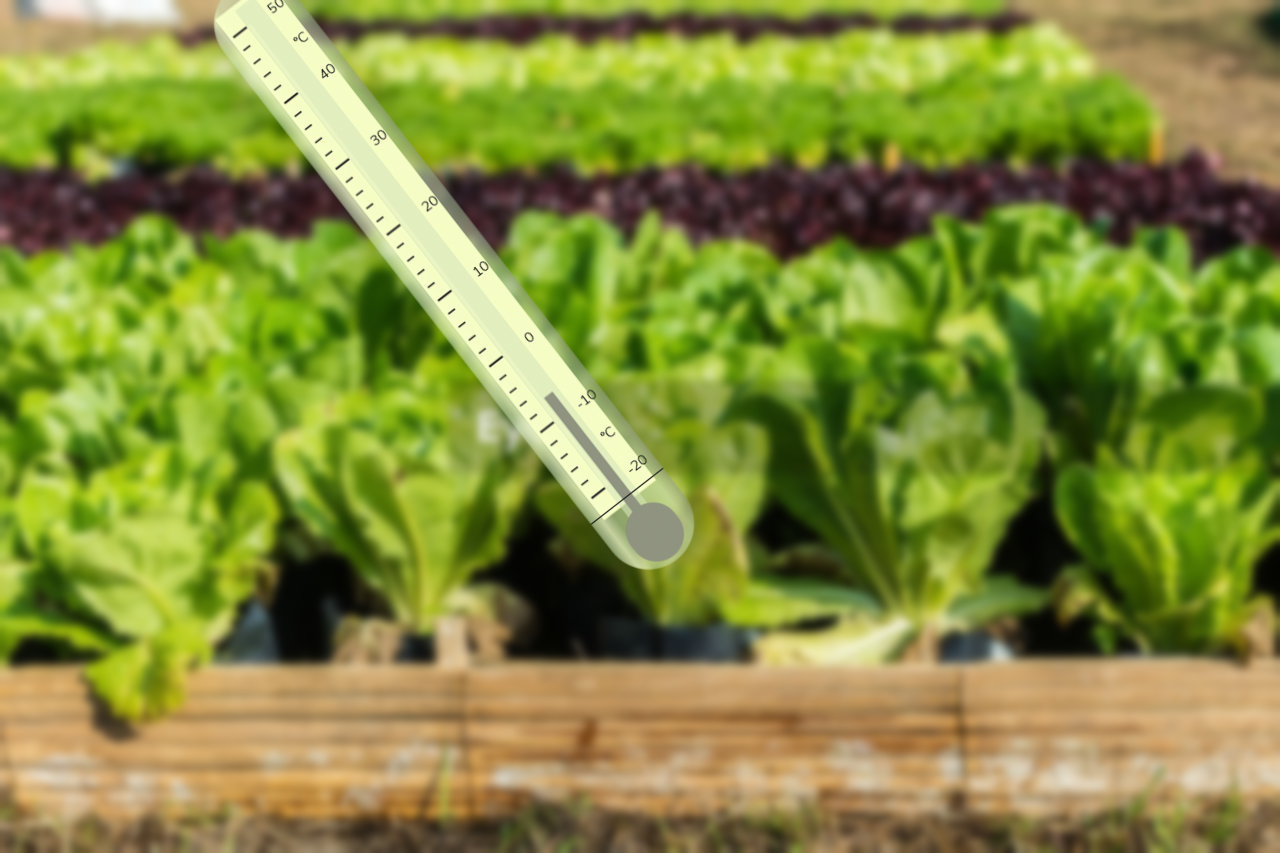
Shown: value=-7 unit=°C
